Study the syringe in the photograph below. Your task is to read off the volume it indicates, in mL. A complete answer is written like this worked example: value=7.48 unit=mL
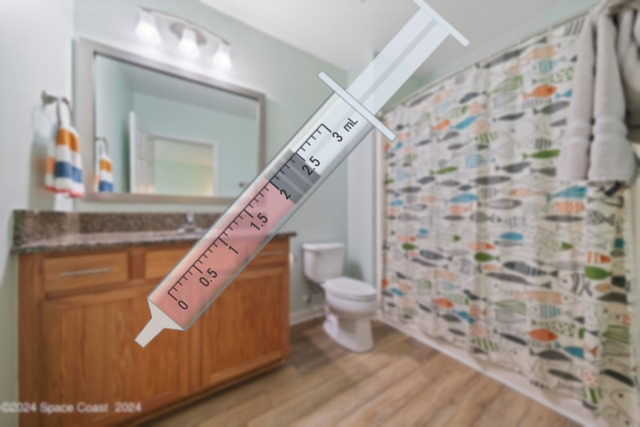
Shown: value=2 unit=mL
